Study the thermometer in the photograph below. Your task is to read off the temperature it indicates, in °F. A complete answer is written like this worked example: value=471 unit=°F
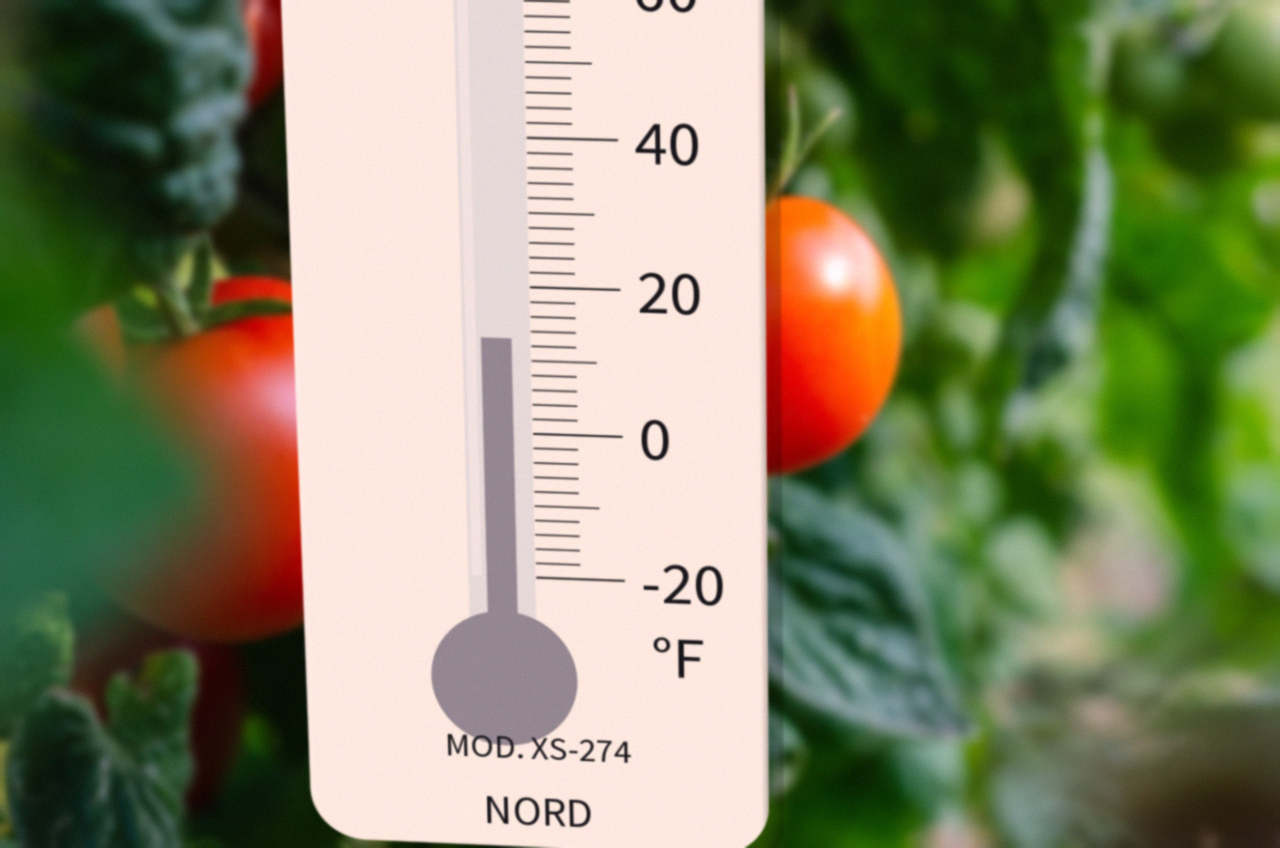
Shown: value=13 unit=°F
